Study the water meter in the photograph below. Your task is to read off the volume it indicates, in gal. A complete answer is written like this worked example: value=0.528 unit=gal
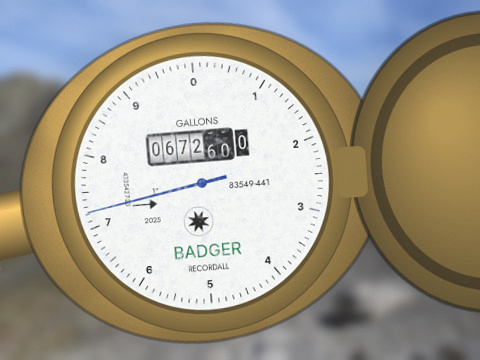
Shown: value=672597.2 unit=gal
